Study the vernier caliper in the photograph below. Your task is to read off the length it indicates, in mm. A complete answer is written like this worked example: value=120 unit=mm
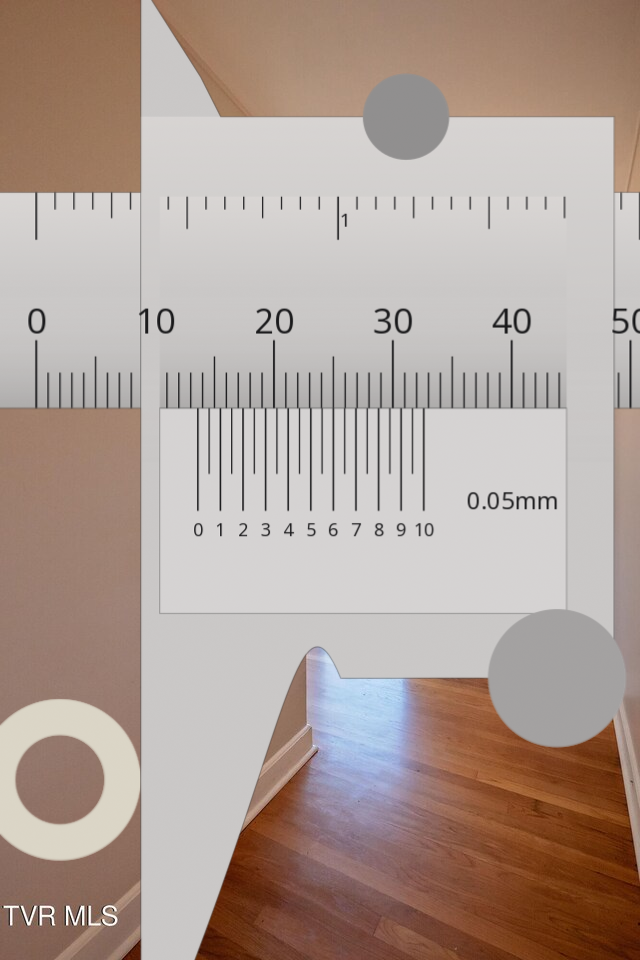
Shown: value=13.6 unit=mm
